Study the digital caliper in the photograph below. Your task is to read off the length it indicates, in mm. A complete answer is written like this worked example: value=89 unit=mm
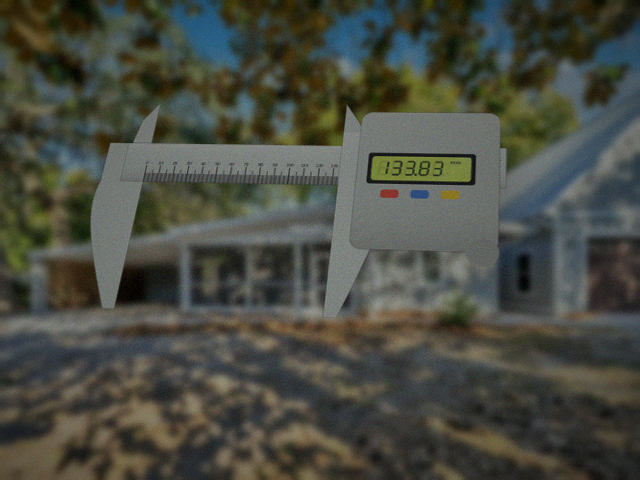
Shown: value=133.83 unit=mm
